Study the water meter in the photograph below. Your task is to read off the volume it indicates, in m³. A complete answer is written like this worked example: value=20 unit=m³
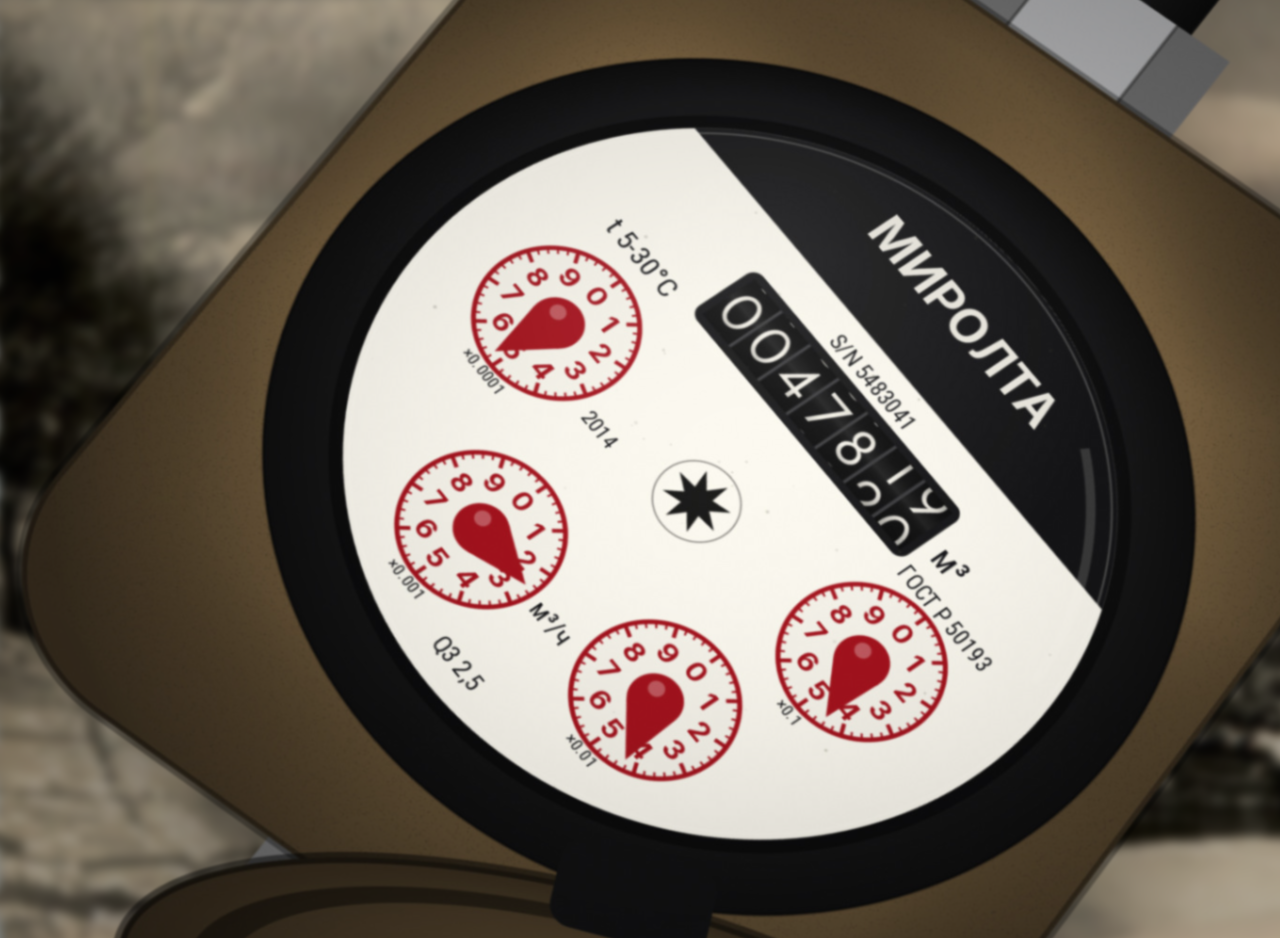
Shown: value=47819.4425 unit=m³
